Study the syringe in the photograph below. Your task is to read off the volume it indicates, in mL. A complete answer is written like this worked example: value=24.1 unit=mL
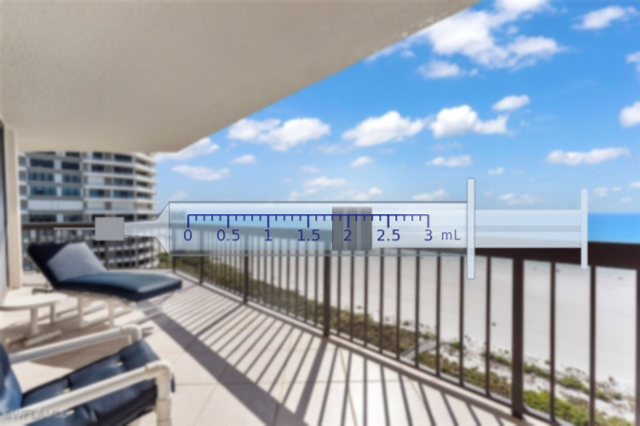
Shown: value=1.8 unit=mL
